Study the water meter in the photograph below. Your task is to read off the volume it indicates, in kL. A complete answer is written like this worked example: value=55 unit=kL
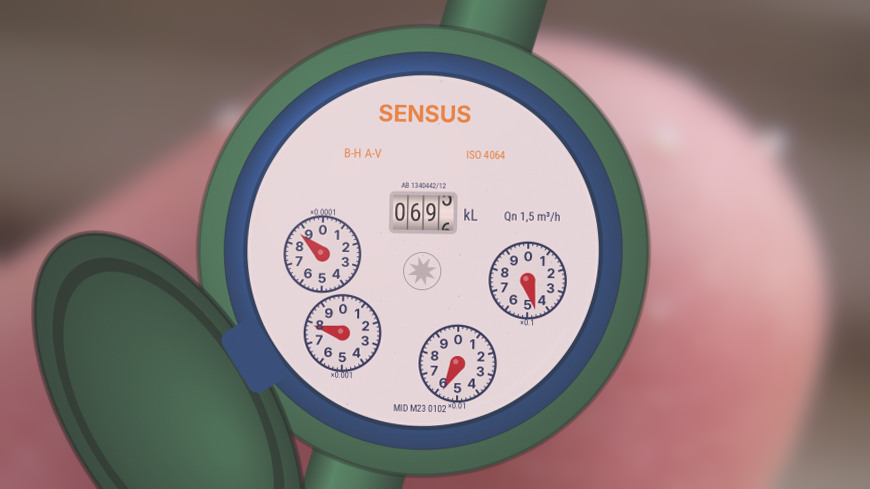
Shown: value=695.4578 unit=kL
